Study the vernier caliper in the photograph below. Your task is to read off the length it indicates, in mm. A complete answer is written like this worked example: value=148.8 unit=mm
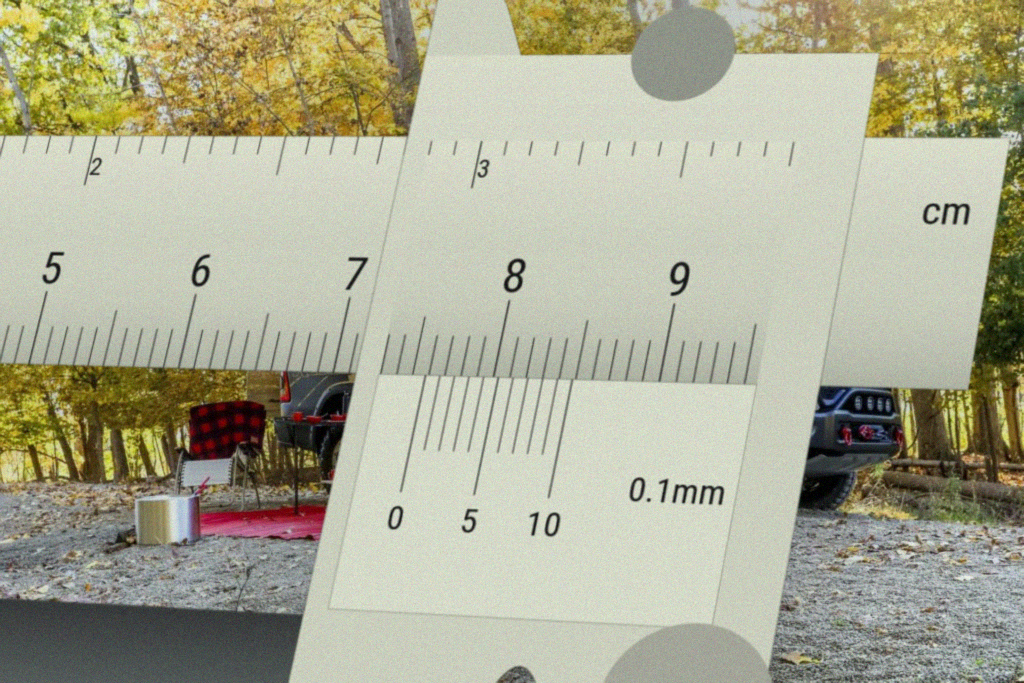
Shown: value=75.8 unit=mm
